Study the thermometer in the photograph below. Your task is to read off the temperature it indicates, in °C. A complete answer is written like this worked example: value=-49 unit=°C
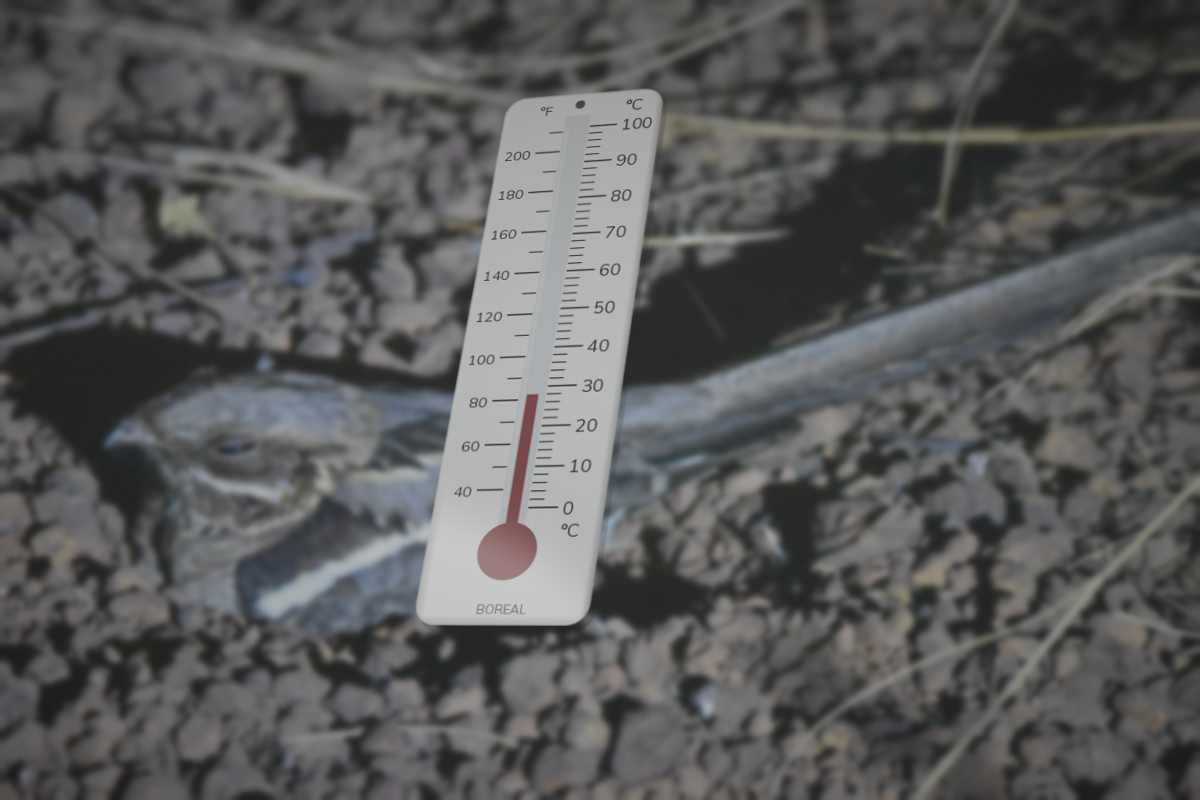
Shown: value=28 unit=°C
